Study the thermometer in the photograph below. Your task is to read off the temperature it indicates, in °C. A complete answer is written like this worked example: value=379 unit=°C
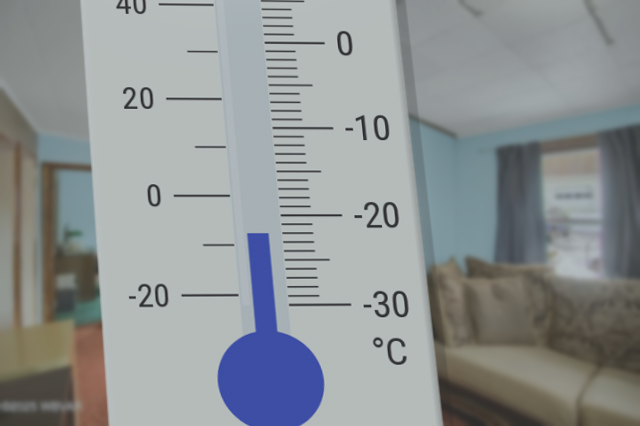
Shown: value=-22 unit=°C
